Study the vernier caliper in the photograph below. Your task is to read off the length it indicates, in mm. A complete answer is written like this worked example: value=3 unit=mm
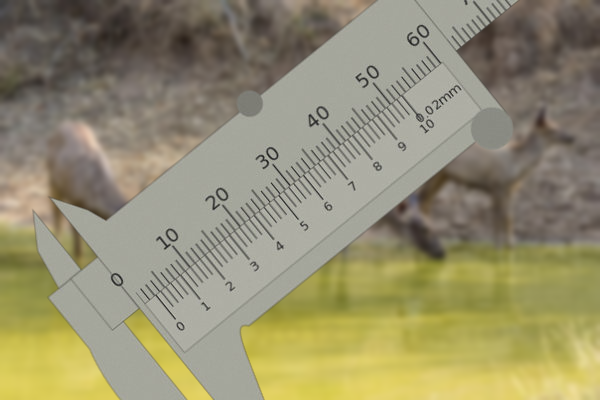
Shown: value=3.2 unit=mm
